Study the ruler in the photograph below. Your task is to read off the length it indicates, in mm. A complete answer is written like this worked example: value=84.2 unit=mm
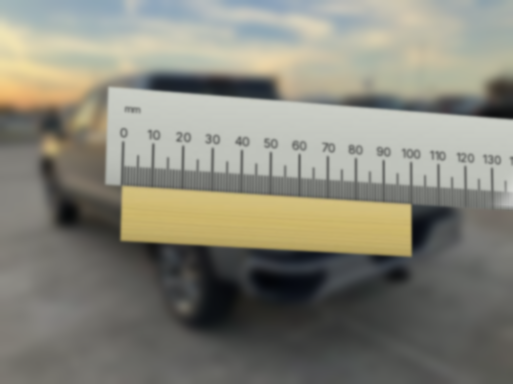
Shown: value=100 unit=mm
